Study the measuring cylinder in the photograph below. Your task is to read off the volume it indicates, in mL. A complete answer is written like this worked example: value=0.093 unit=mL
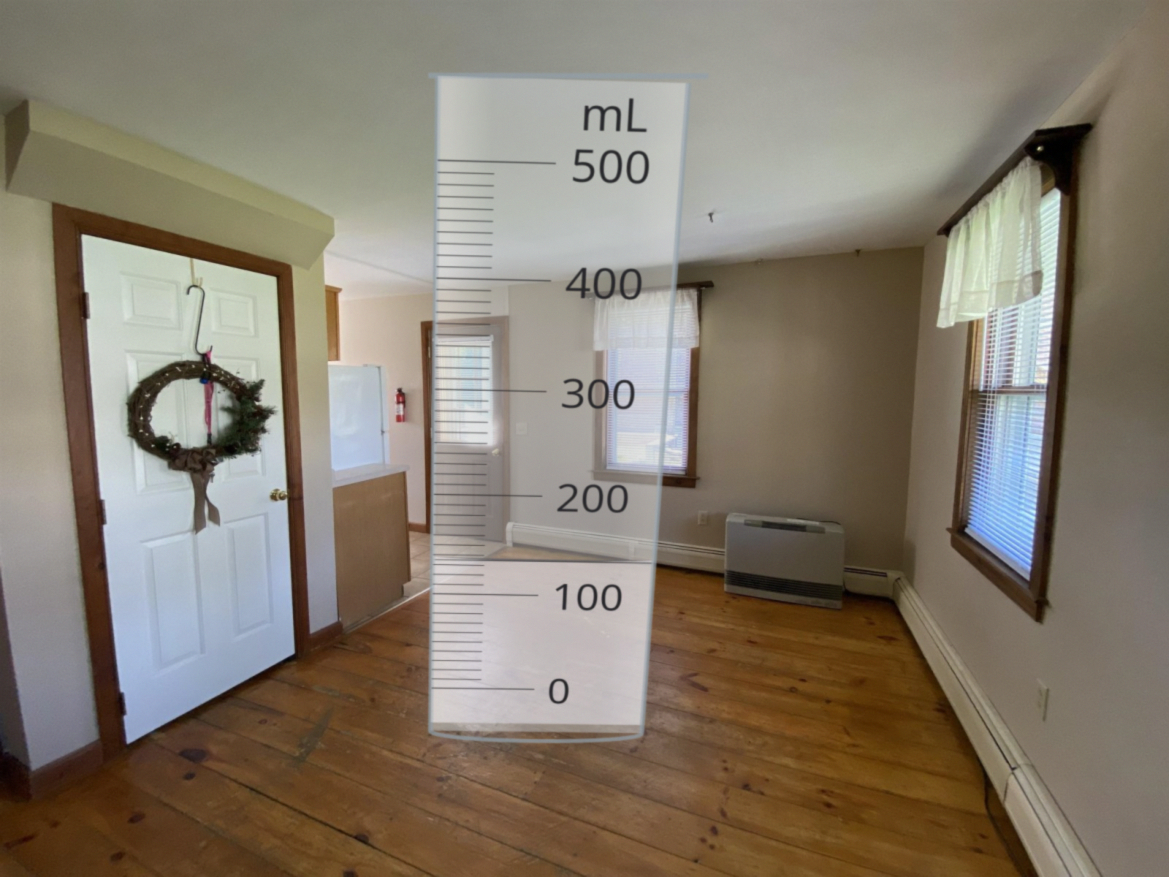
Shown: value=135 unit=mL
